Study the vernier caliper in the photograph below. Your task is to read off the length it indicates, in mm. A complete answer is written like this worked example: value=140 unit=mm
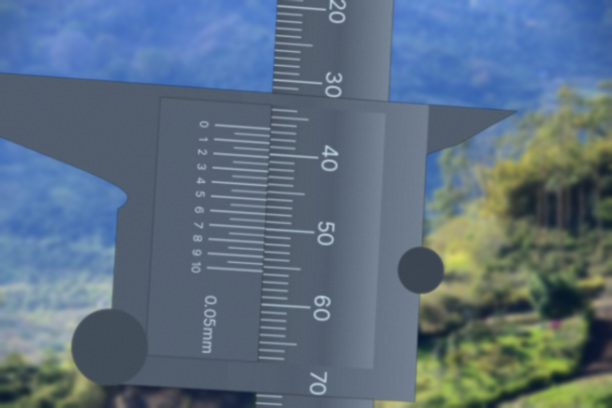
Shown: value=36.6 unit=mm
